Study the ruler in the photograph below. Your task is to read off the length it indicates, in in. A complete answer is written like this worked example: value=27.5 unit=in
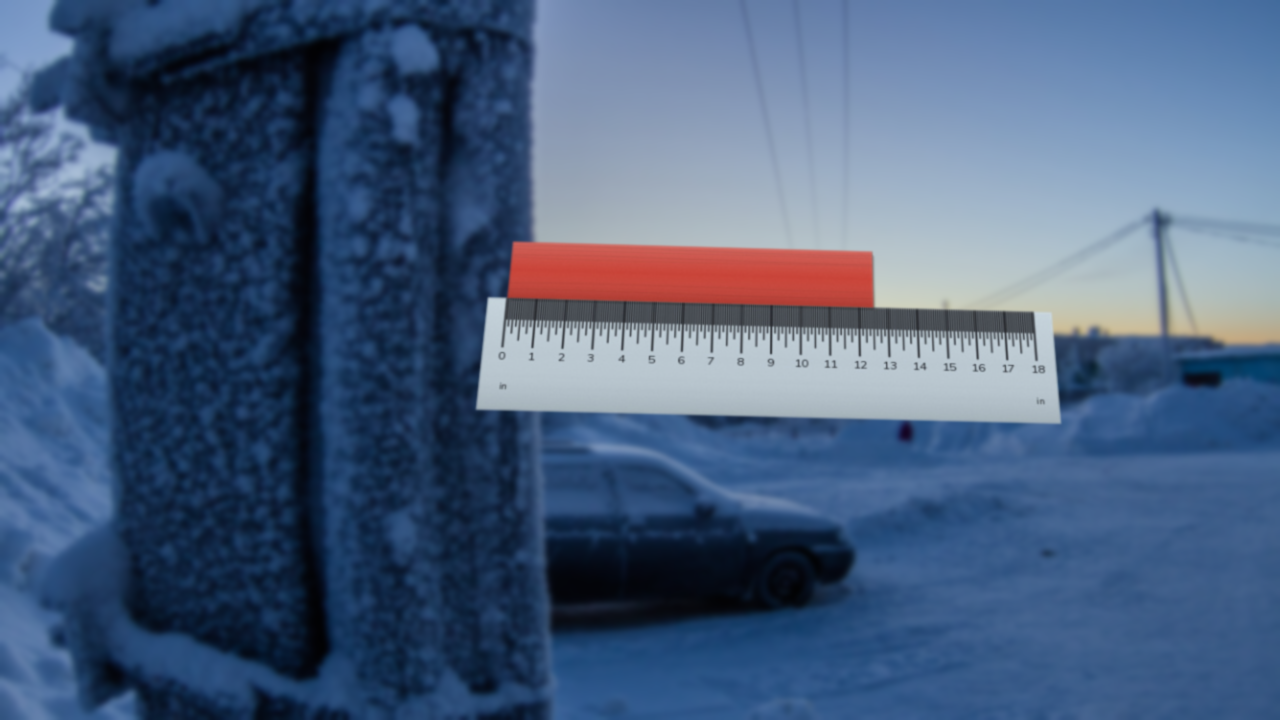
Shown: value=12.5 unit=in
